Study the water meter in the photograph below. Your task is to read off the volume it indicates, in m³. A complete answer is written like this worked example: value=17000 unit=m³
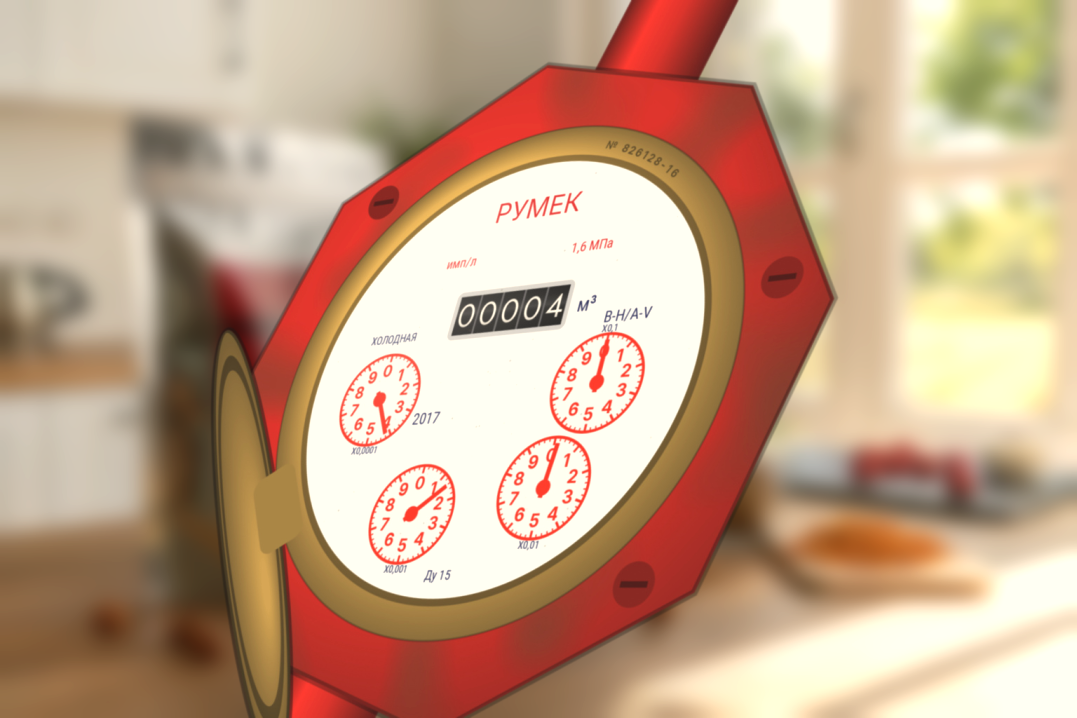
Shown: value=4.0014 unit=m³
